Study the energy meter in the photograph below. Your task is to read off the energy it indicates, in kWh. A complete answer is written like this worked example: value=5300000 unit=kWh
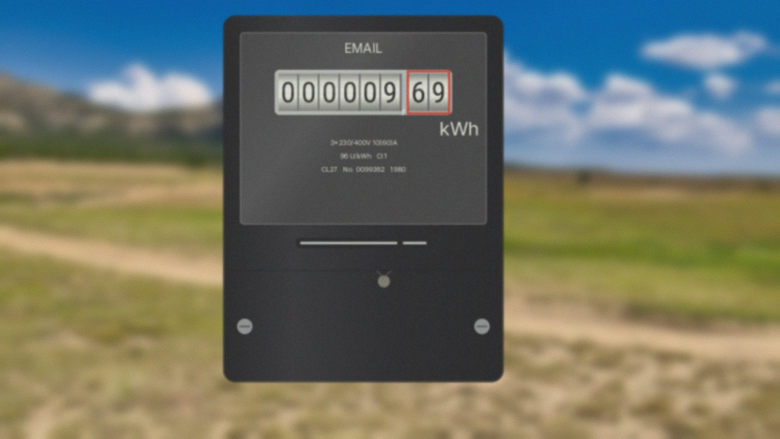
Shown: value=9.69 unit=kWh
